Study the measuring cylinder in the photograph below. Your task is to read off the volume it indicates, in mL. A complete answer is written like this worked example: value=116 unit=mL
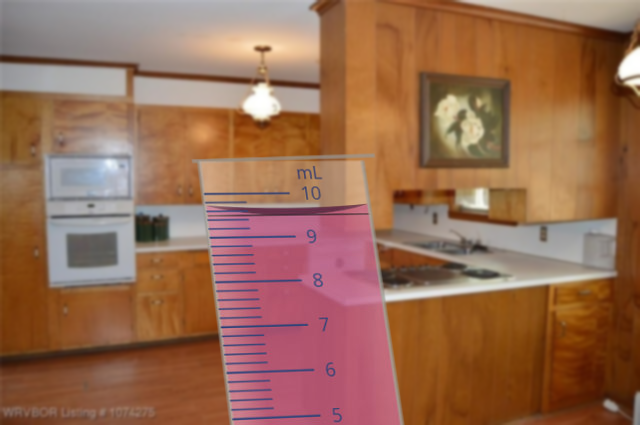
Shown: value=9.5 unit=mL
